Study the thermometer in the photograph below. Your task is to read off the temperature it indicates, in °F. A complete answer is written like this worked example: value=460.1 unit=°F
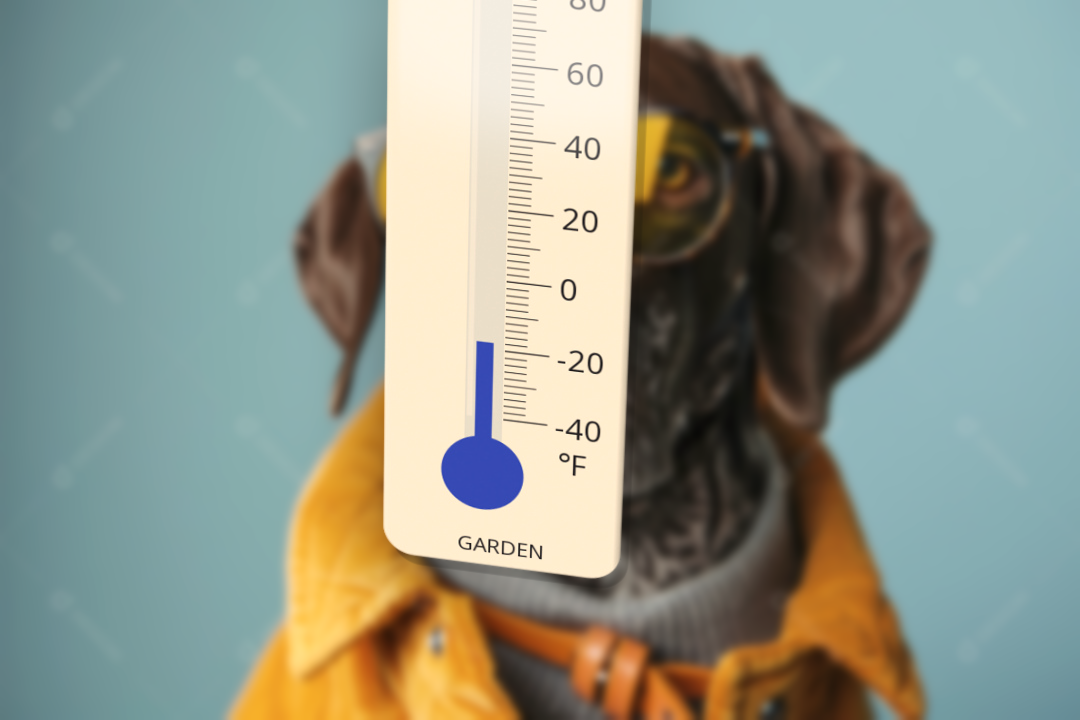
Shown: value=-18 unit=°F
